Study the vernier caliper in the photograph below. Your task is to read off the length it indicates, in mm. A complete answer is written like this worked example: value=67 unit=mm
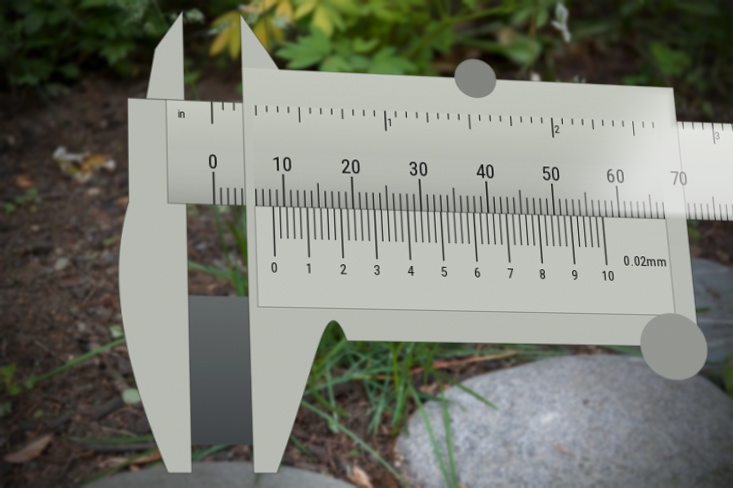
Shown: value=8.4 unit=mm
